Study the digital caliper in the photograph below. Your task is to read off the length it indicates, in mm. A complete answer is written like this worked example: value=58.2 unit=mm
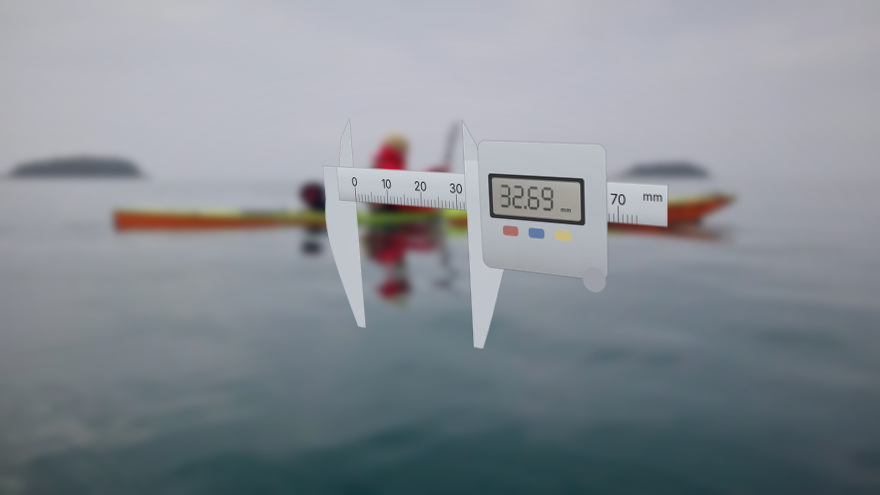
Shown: value=32.69 unit=mm
